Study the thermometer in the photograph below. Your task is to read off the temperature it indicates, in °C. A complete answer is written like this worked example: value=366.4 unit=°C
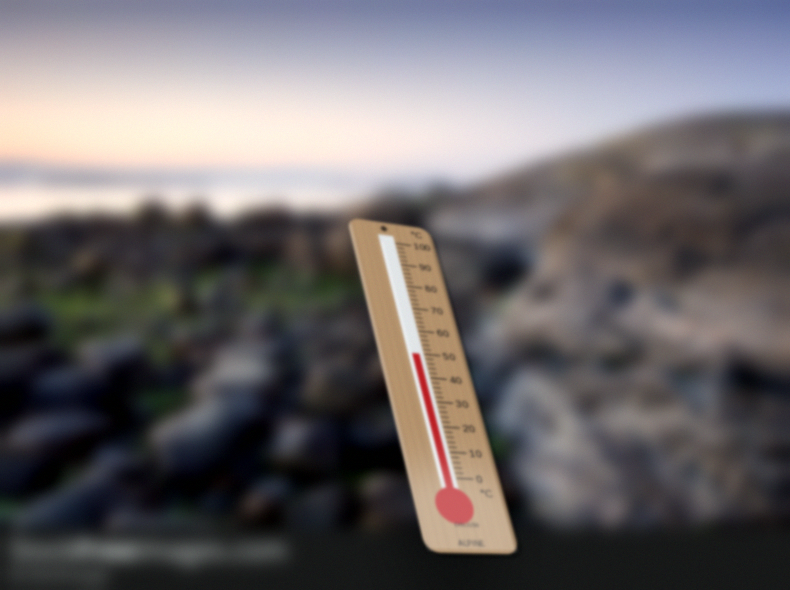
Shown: value=50 unit=°C
